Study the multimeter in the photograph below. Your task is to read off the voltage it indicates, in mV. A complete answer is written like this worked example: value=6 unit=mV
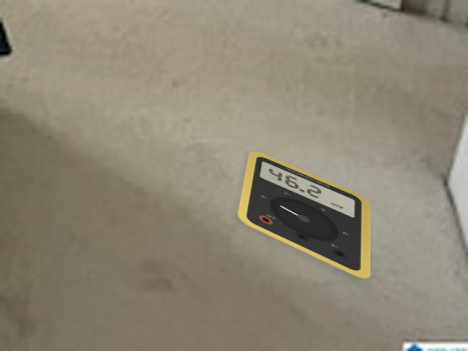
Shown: value=46.2 unit=mV
